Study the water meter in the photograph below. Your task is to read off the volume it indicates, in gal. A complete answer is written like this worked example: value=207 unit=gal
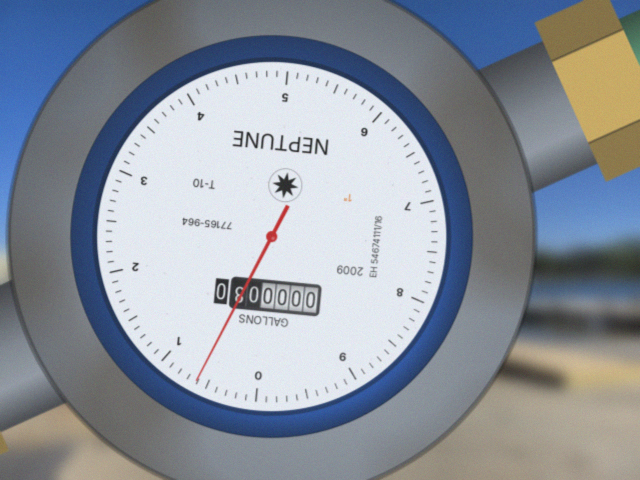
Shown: value=80.6 unit=gal
